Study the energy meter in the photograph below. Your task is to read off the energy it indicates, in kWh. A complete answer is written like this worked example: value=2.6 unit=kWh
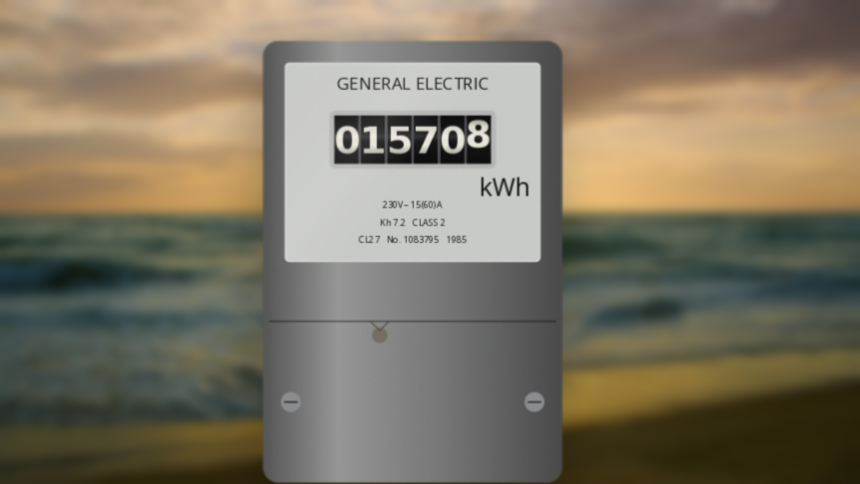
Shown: value=15708 unit=kWh
